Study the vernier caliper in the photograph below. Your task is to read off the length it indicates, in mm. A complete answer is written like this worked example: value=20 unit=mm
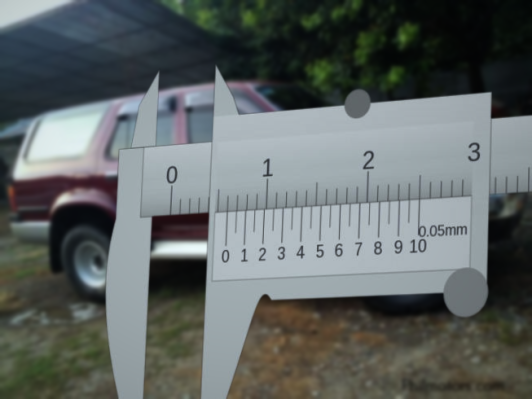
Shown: value=6.0 unit=mm
